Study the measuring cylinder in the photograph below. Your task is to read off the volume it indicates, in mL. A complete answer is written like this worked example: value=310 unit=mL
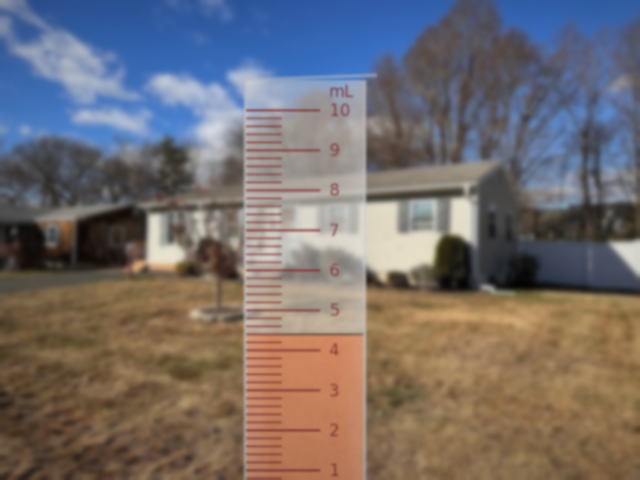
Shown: value=4.4 unit=mL
